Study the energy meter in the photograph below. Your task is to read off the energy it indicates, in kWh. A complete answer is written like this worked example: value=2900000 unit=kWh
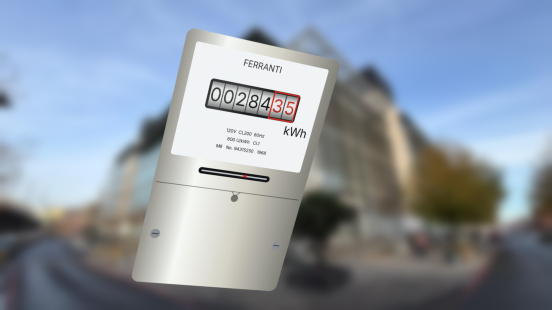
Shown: value=284.35 unit=kWh
